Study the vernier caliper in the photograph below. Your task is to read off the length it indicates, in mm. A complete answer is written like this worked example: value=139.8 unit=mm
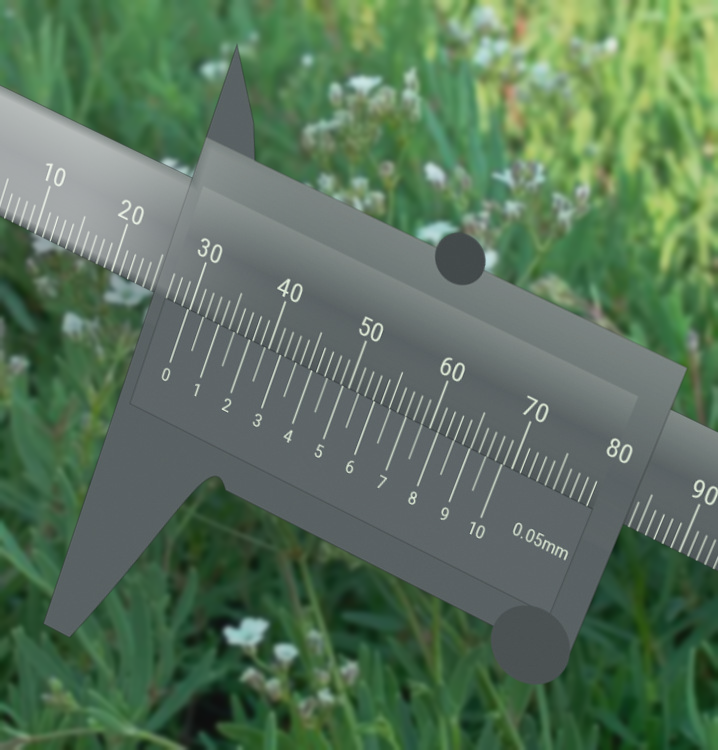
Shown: value=29.8 unit=mm
